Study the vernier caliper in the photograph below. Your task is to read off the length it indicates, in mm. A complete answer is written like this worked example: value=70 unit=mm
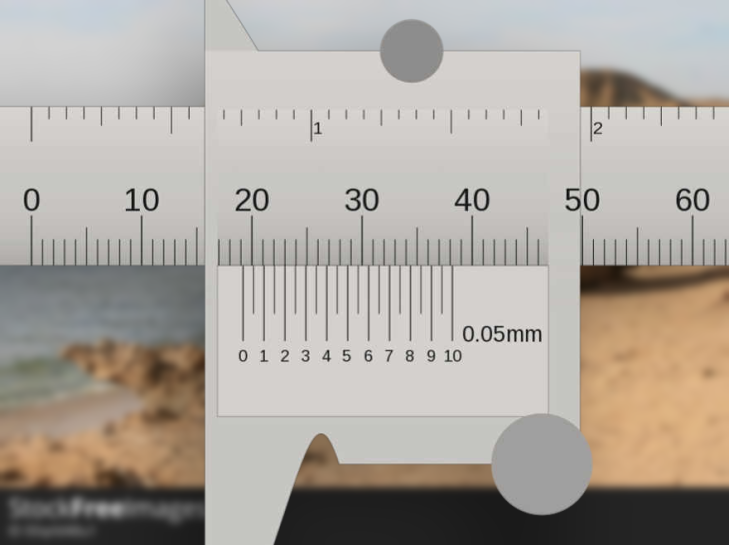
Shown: value=19.2 unit=mm
